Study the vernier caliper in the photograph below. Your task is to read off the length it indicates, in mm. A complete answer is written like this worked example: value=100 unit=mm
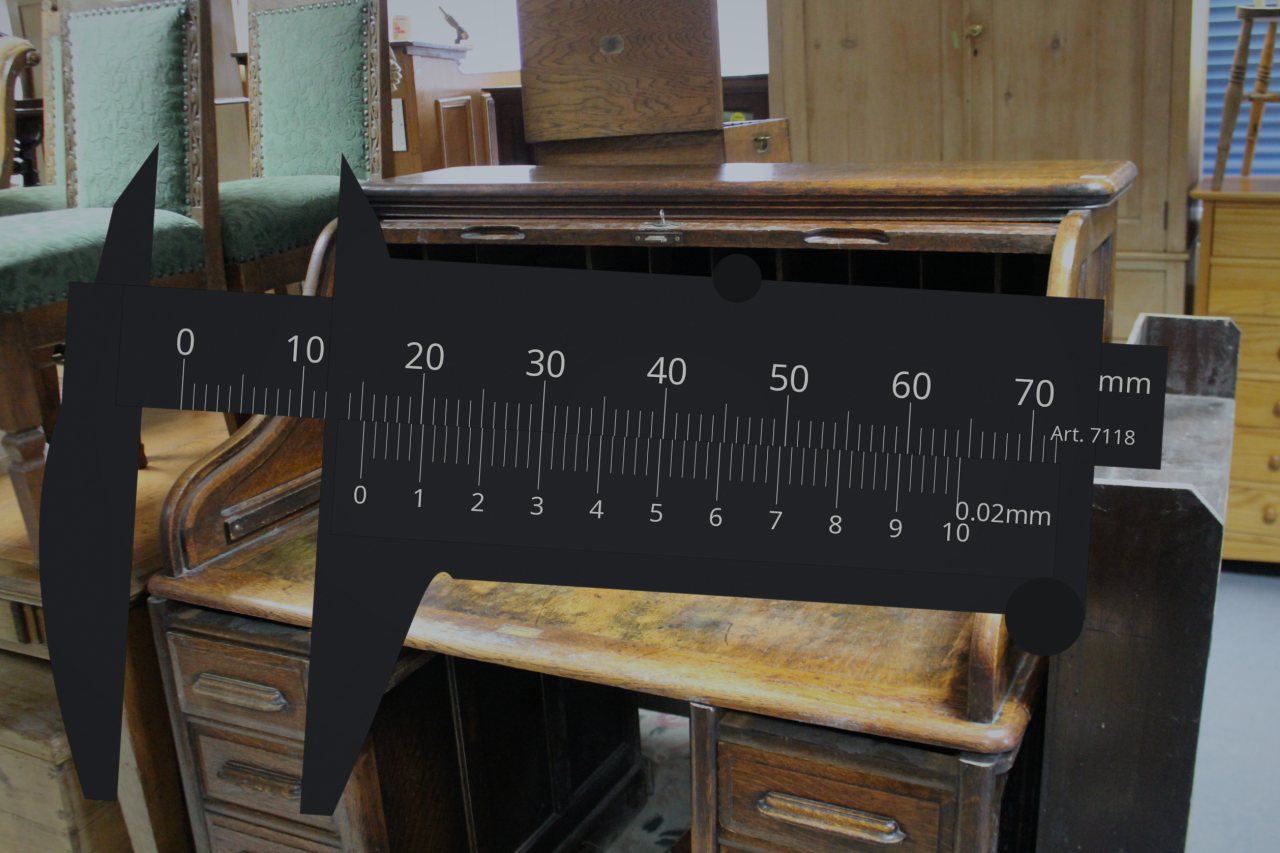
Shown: value=15.3 unit=mm
